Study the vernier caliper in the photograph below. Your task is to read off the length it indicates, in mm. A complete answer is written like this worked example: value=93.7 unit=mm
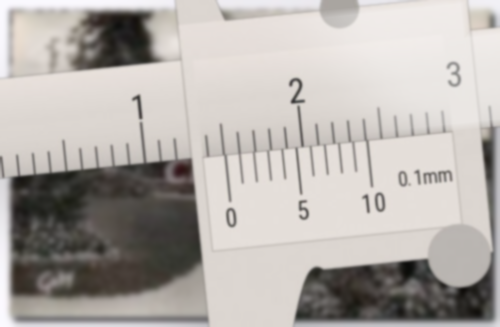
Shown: value=15.1 unit=mm
